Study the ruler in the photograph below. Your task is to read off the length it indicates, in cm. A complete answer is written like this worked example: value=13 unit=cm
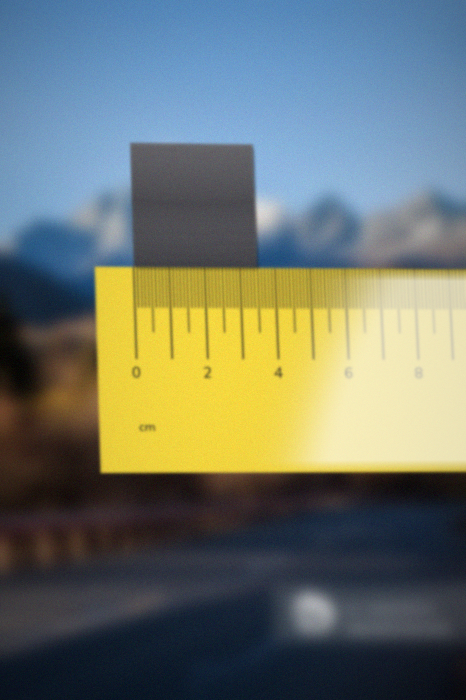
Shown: value=3.5 unit=cm
